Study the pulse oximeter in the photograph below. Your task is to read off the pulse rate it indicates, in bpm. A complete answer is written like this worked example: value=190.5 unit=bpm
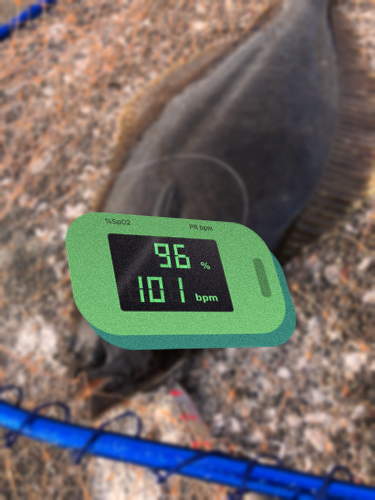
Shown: value=101 unit=bpm
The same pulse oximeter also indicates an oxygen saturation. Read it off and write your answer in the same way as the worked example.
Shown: value=96 unit=%
